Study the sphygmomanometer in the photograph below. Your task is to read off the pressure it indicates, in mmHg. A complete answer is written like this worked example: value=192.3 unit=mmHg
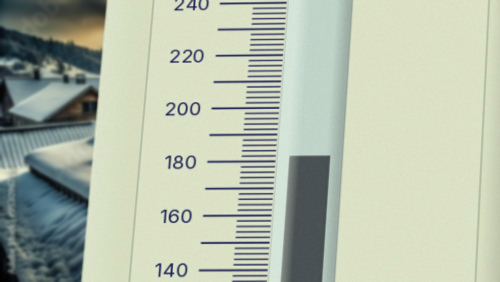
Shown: value=182 unit=mmHg
